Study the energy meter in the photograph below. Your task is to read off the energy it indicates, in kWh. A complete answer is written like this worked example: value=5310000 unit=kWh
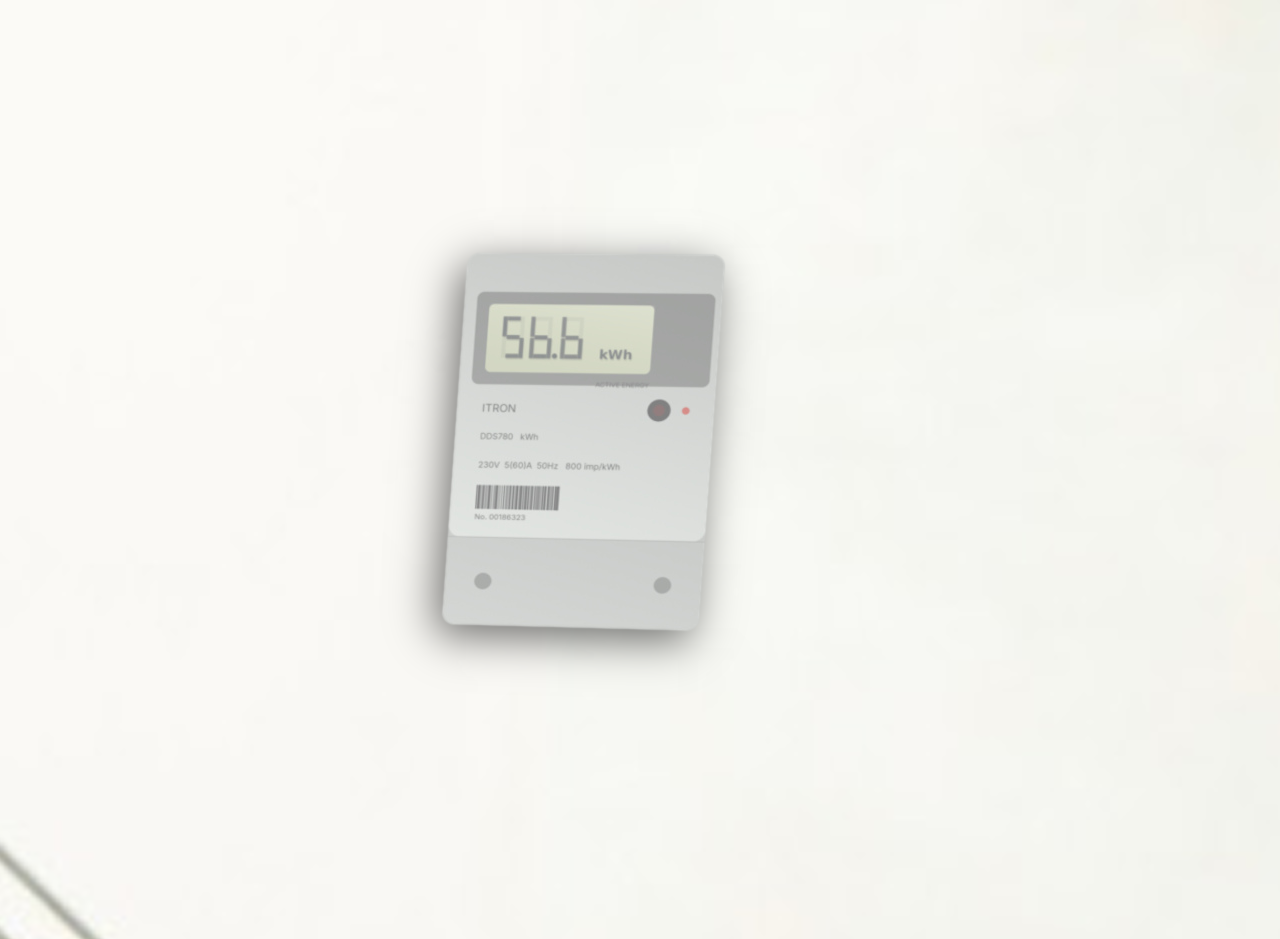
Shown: value=56.6 unit=kWh
